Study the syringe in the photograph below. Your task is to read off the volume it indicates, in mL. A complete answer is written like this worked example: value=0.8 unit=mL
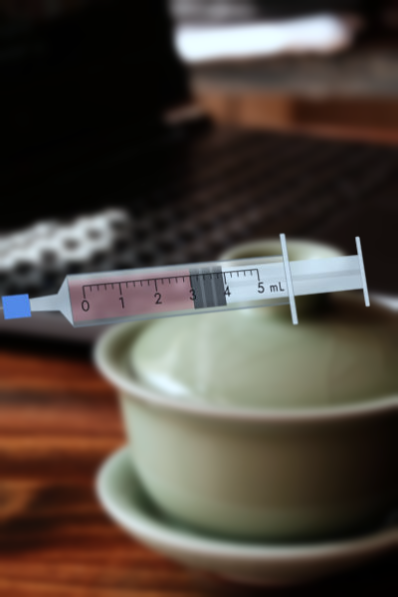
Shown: value=3 unit=mL
